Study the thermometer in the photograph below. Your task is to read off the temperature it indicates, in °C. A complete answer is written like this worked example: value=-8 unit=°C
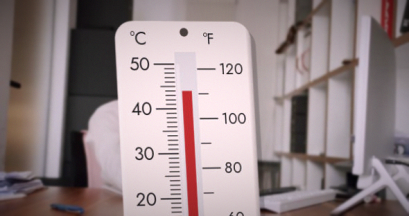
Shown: value=44 unit=°C
